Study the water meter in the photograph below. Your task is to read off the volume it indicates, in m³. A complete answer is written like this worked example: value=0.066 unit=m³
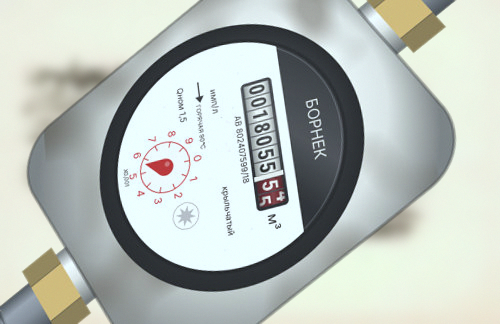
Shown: value=18055.545 unit=m³
